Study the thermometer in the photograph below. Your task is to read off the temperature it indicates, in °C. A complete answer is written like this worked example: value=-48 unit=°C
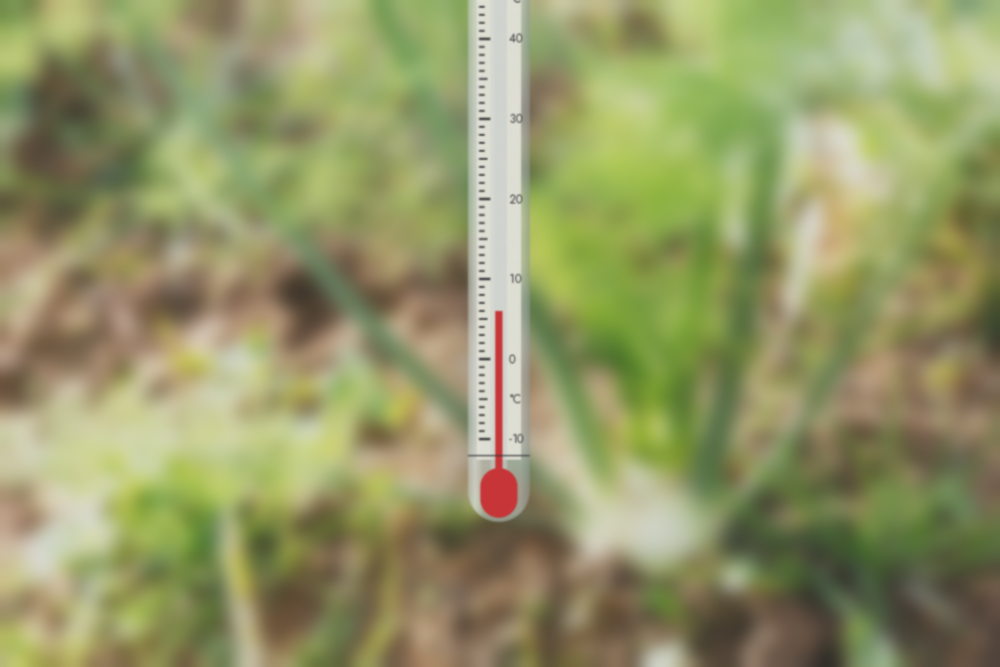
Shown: value=6 unit=°C
